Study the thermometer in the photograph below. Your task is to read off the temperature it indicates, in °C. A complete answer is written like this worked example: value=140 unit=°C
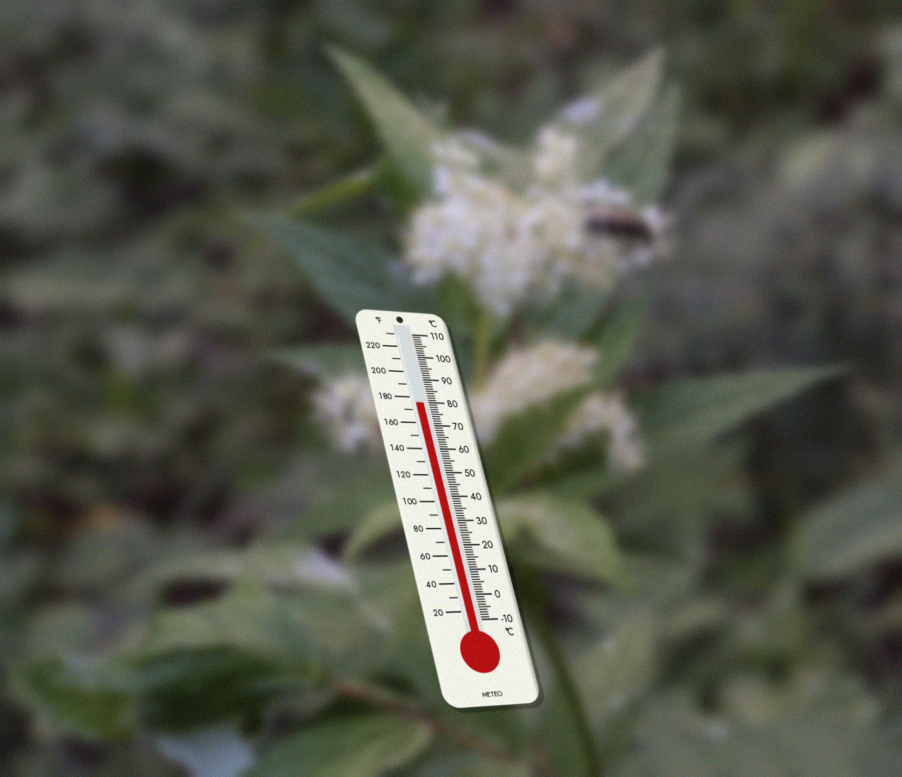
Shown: value=80 unit=°C
